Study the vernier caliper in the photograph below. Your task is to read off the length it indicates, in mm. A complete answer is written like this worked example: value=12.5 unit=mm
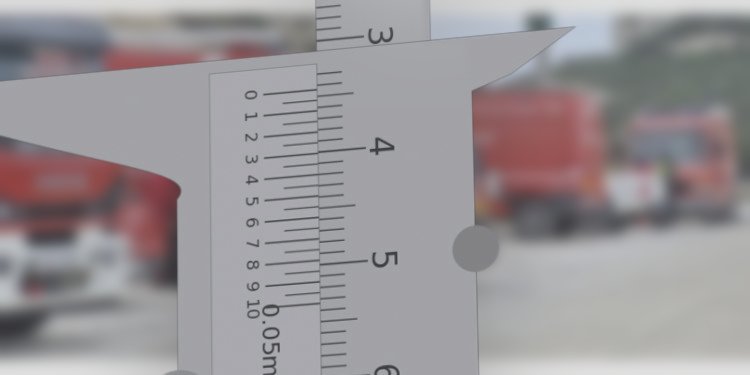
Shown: value=34.4 unit=mm
